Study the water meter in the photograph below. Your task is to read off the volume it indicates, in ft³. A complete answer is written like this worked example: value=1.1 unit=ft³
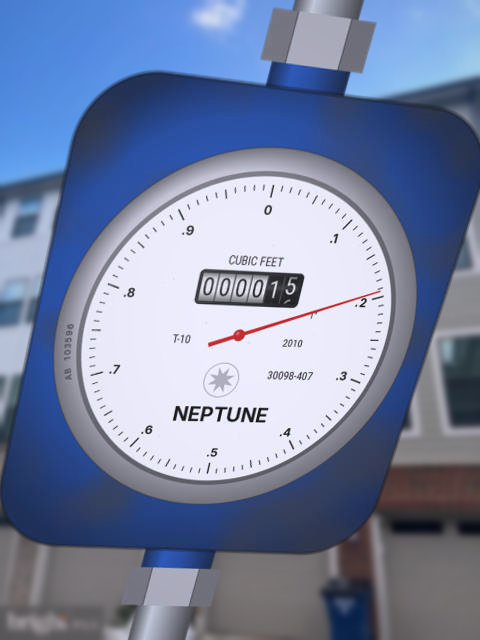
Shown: value=15.19 unit=ft³
